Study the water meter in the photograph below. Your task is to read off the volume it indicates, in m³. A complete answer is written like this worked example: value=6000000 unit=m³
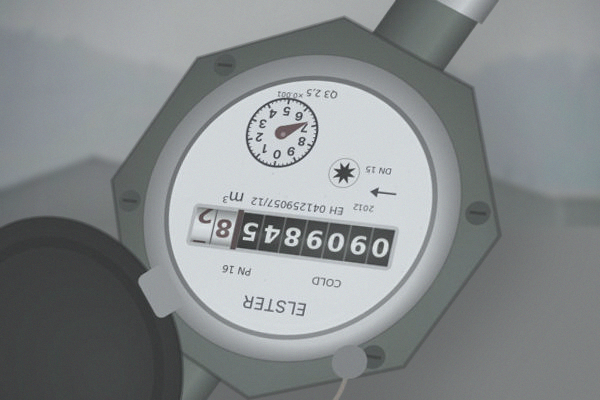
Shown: value=909845.816 unit=m³
